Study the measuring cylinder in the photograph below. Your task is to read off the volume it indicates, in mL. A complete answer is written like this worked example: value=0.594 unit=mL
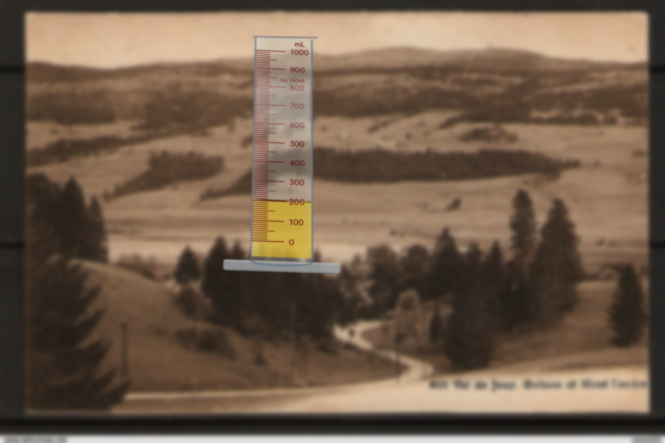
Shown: value=200 unit=mL
